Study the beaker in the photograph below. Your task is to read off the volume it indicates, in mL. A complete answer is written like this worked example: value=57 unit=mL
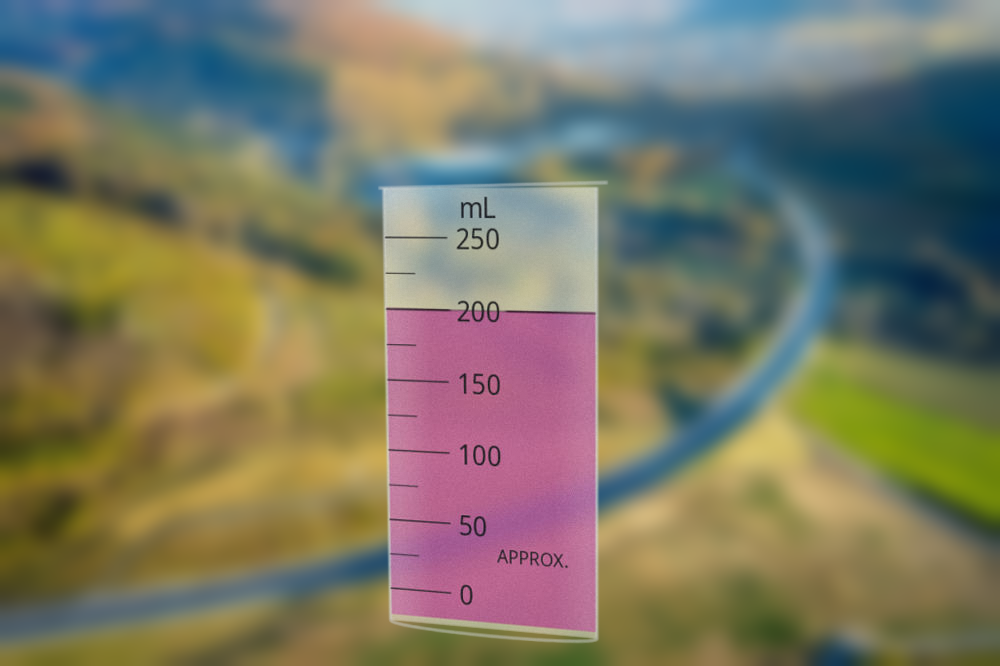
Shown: value=200 unit=mL
